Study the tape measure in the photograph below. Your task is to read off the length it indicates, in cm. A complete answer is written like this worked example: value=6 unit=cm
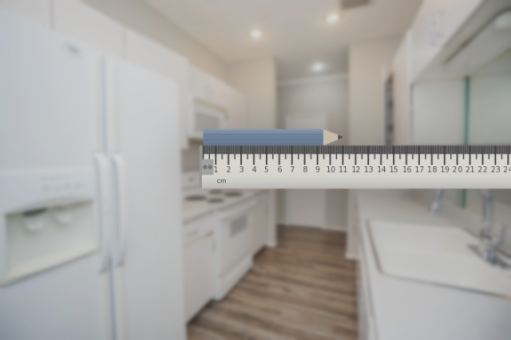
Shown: value=11 unit=cm
